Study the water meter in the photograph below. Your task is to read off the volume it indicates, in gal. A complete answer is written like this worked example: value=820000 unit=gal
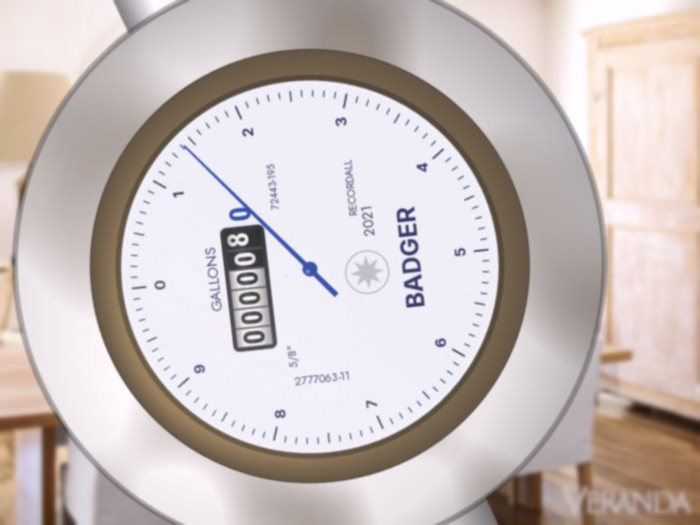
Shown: value=81.4 unit=gal
